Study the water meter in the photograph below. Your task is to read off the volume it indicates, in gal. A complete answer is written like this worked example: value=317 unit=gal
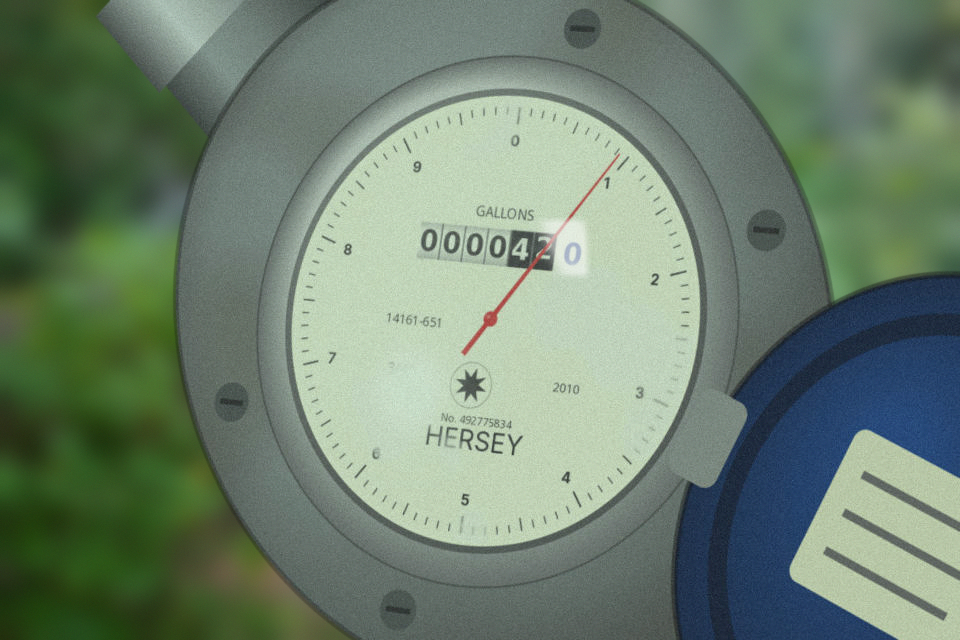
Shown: value=420.9 unit=gal
